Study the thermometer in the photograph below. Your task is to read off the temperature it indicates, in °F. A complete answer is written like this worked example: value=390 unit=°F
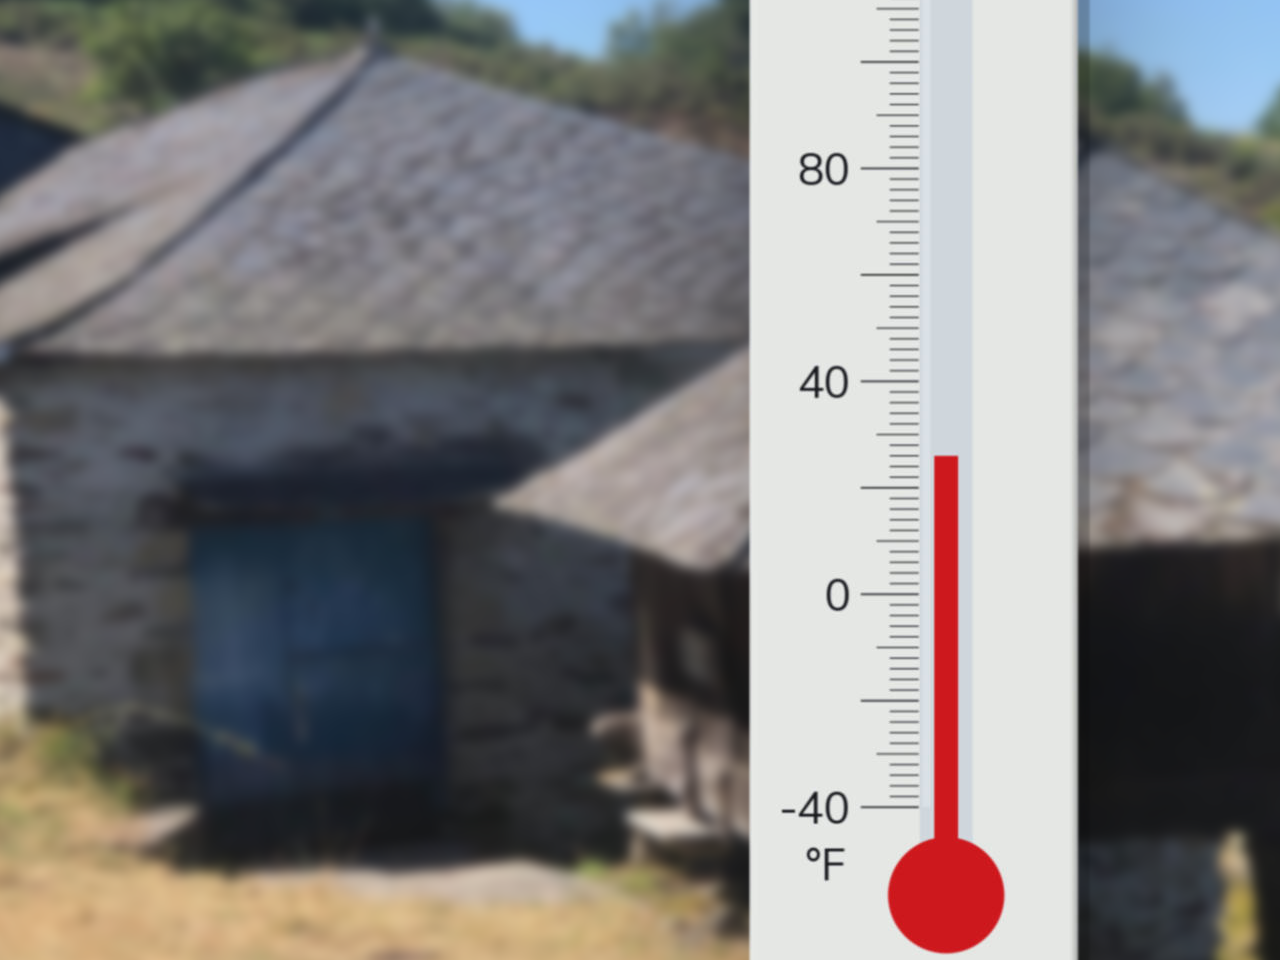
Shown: value=26 unit=°F
